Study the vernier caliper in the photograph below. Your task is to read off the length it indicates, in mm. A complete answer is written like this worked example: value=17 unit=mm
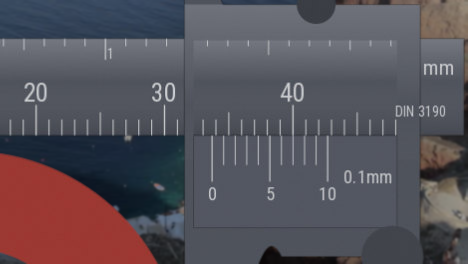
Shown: value=33.7 unit=mm
